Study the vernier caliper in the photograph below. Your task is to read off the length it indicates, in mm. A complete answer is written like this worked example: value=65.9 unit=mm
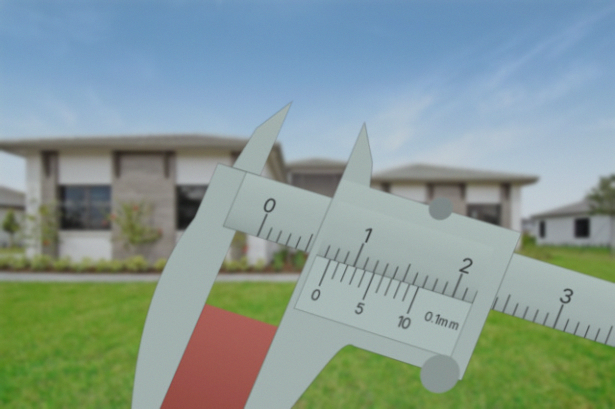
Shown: value=7.6 unit=mm
